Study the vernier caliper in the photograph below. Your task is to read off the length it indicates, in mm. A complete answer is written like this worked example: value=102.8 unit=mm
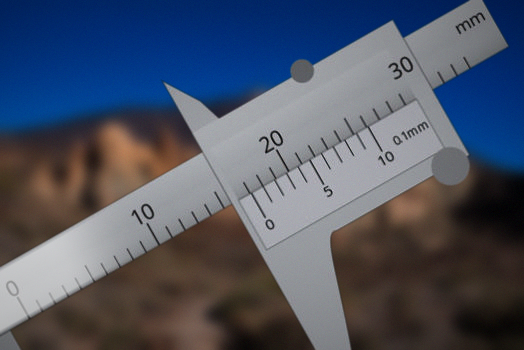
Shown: value=17.1 unit=mm
